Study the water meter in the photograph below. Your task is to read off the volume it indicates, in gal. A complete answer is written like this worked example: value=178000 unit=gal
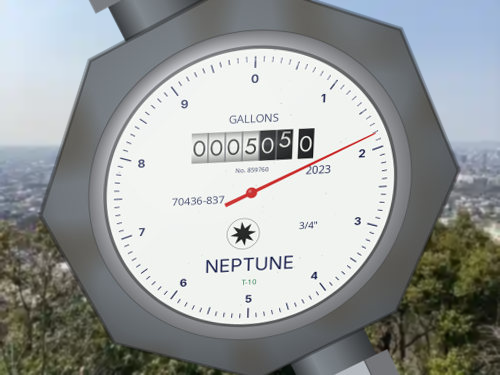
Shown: value=5051.8 unit=gal
